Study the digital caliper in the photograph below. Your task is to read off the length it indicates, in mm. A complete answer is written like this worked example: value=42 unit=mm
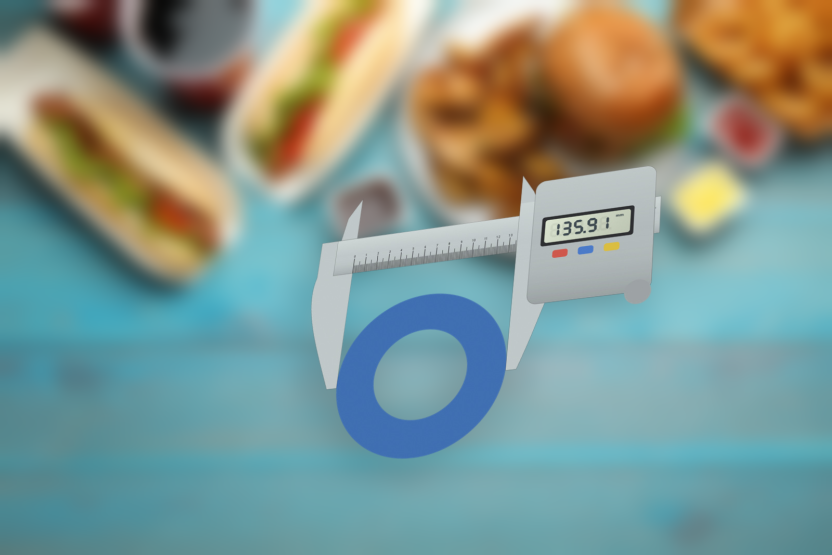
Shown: value=135.91 unit=mm
